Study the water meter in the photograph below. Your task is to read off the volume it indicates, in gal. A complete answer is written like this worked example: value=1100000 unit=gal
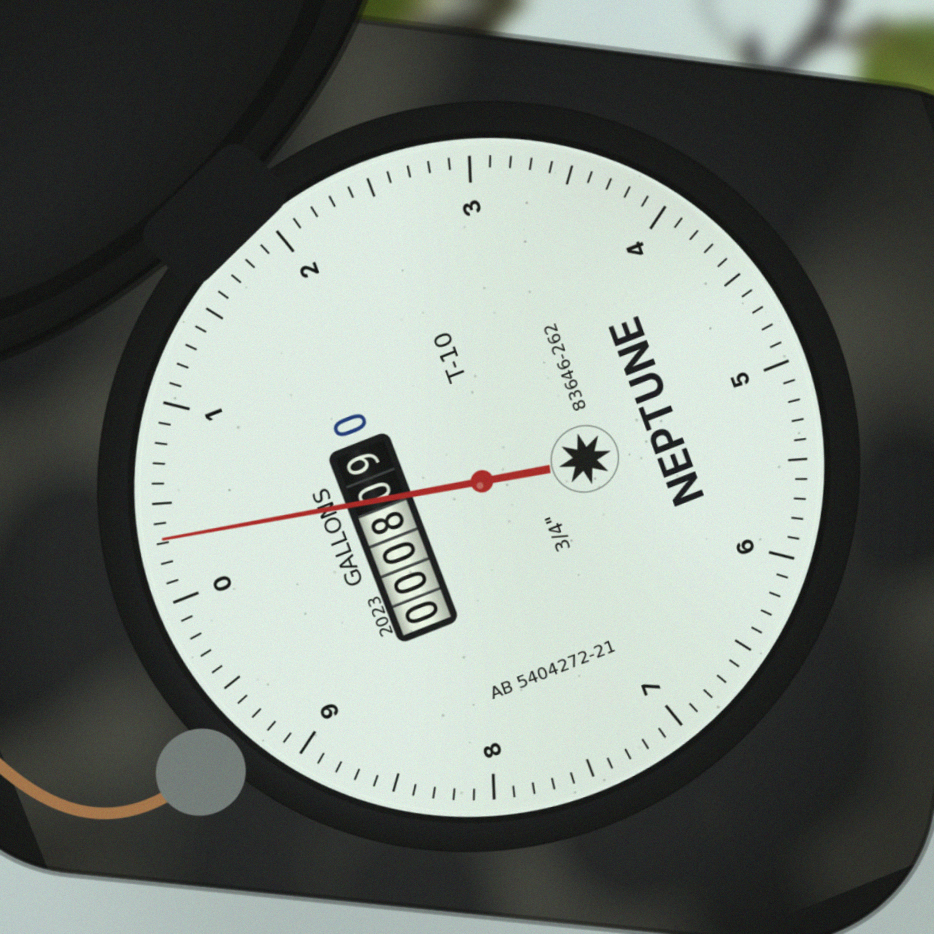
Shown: value=8090.3 unit=gal
